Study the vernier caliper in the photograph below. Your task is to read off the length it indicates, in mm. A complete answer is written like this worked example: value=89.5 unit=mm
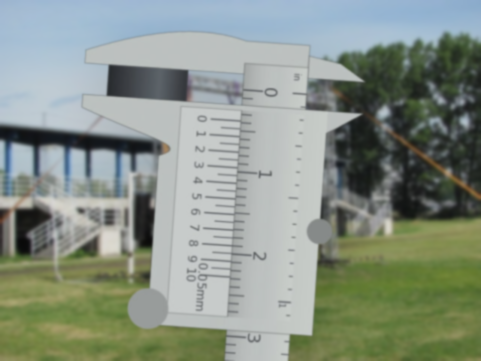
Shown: value=3.8 unit=mm
